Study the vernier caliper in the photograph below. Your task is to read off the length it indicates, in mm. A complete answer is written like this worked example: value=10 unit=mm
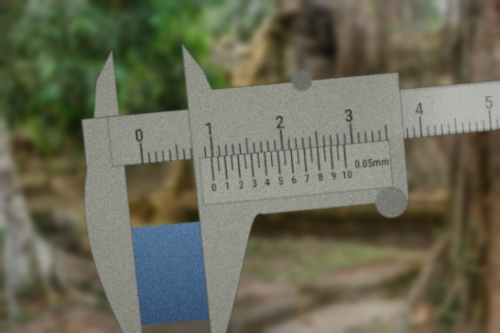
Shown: value=9.8 unit=mm
